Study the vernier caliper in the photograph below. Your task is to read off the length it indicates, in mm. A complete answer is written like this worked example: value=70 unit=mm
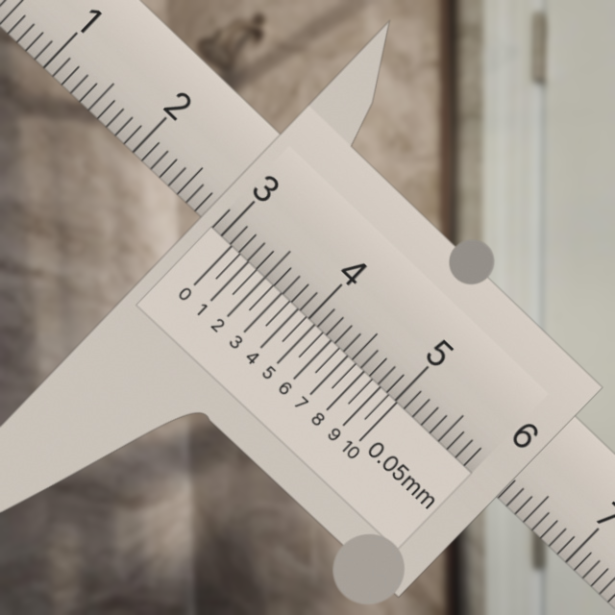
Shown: value=31.2 unit=mm
